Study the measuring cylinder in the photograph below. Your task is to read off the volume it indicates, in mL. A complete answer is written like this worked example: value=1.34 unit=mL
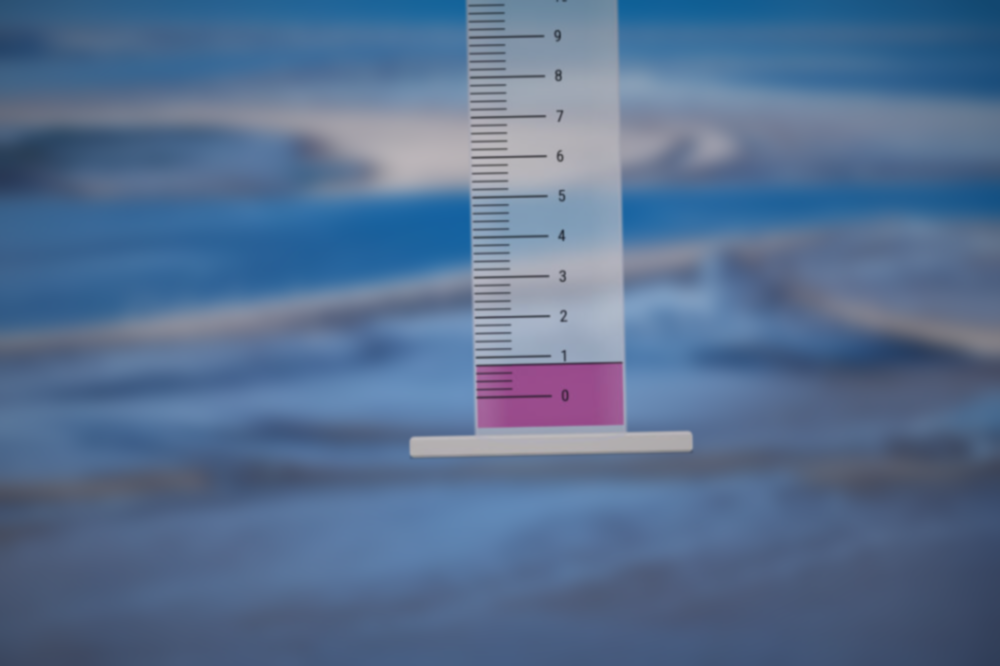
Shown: value=0.8 unit=mL
